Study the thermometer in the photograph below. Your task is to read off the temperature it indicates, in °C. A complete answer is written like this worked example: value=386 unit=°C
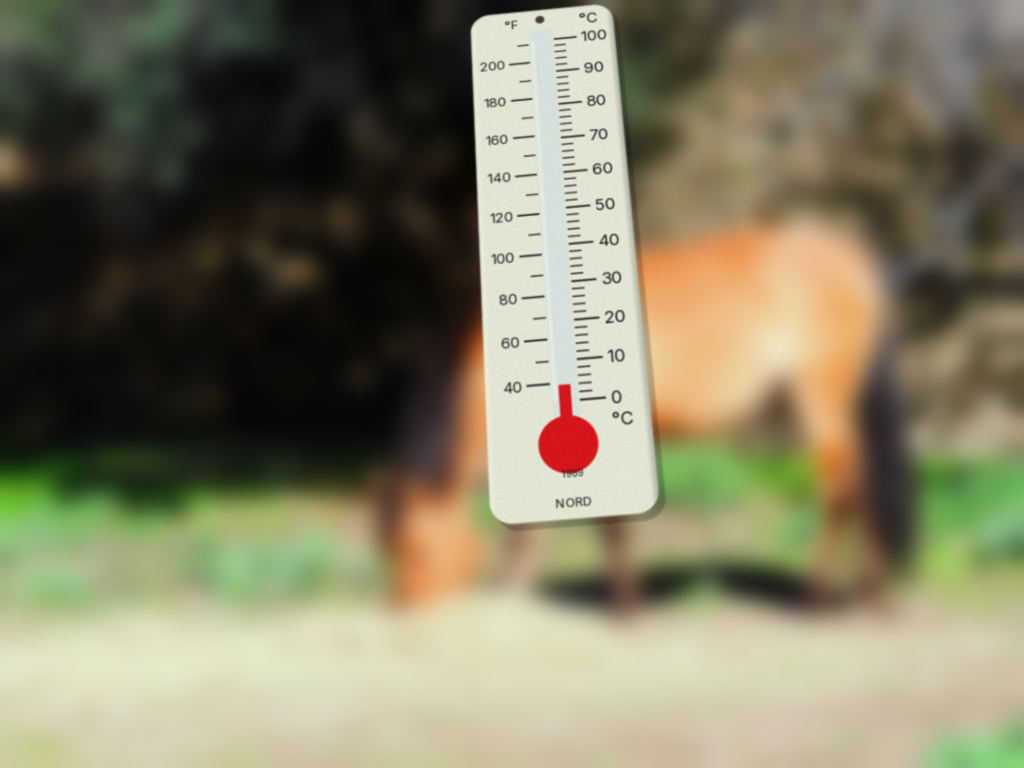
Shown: value=4 unit=°C
